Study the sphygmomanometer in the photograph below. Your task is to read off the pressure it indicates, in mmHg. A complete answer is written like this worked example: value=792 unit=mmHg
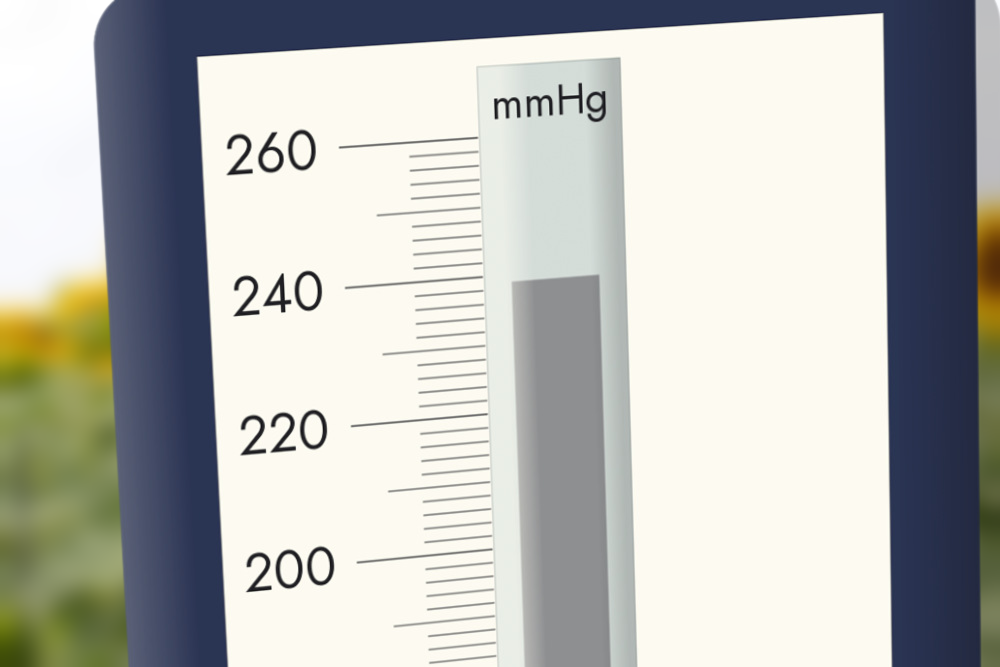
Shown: value=239 unit=mmHg
